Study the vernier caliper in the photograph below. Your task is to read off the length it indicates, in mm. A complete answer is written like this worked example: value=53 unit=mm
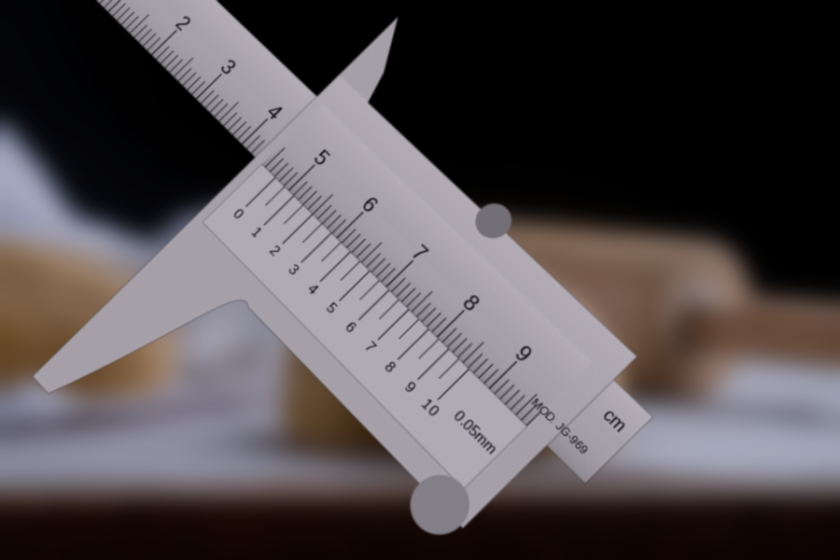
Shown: value=47.2 unit=mm
